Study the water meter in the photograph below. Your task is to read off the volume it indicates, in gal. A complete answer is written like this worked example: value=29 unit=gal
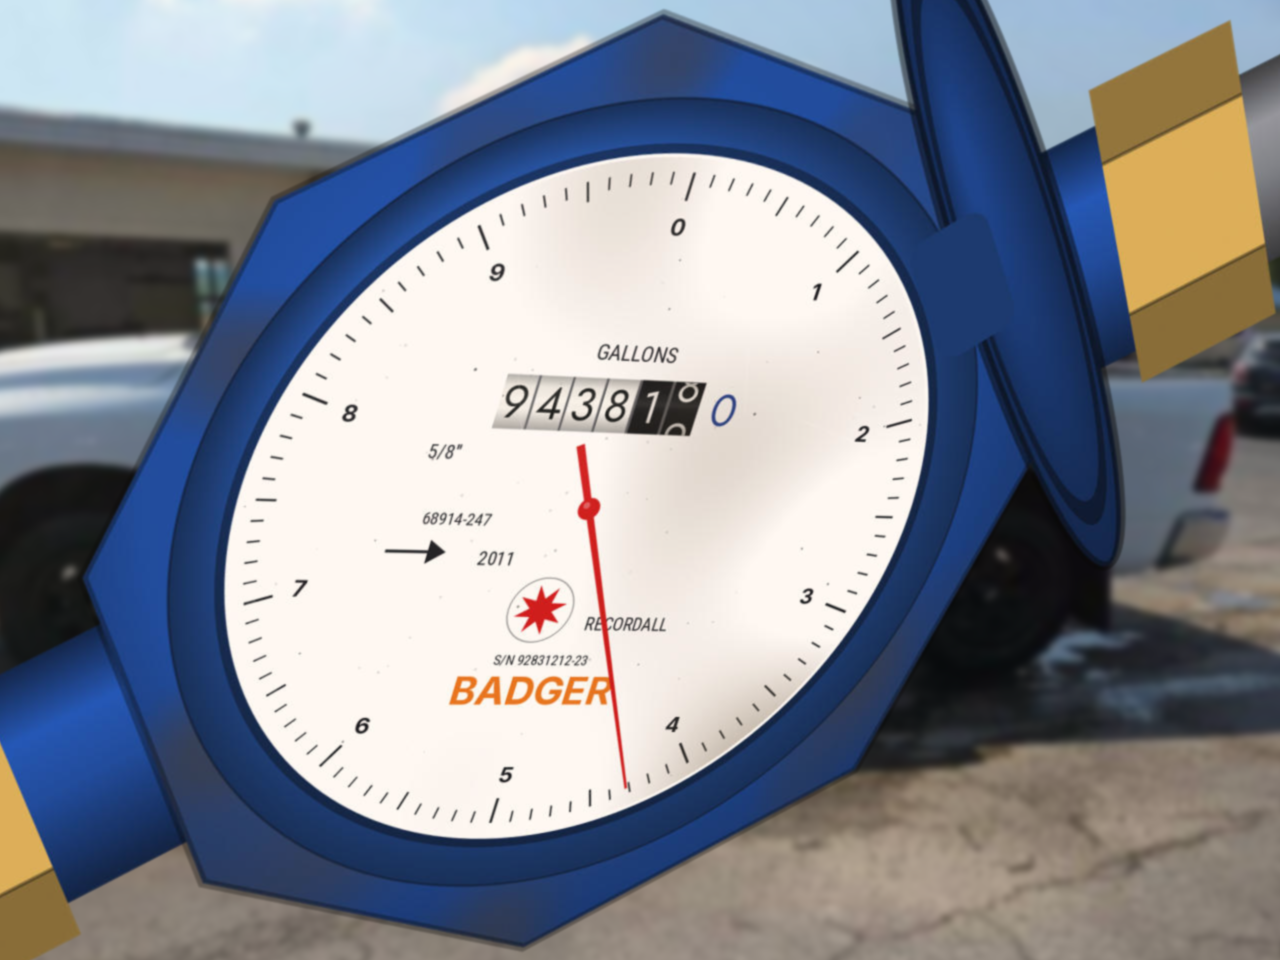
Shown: value=9438184.3 unit=gal
